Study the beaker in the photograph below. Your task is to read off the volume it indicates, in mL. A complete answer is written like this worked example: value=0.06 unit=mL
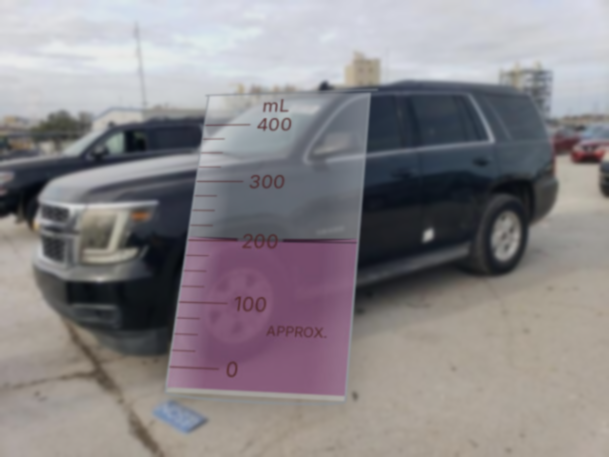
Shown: value=200 unit=mL
